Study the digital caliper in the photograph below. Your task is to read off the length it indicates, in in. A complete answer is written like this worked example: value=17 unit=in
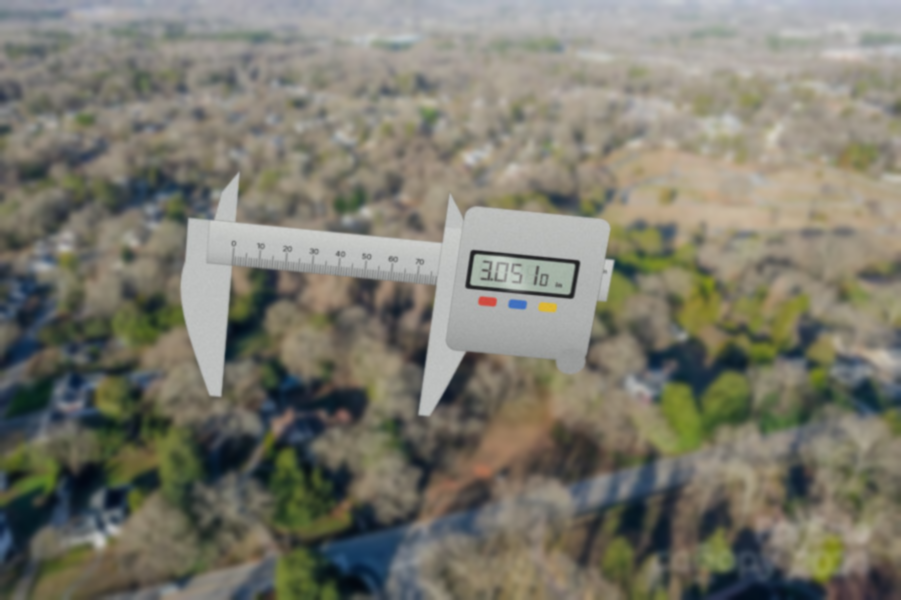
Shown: value=3.0510 unit=in
